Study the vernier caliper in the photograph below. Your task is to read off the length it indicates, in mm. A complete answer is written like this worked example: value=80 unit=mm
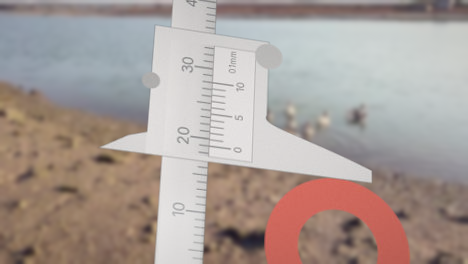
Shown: value=19.0 unit=mm
